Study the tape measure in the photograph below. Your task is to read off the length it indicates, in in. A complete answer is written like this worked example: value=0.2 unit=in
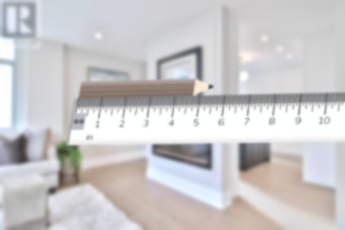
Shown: value=5.5 unit=in
